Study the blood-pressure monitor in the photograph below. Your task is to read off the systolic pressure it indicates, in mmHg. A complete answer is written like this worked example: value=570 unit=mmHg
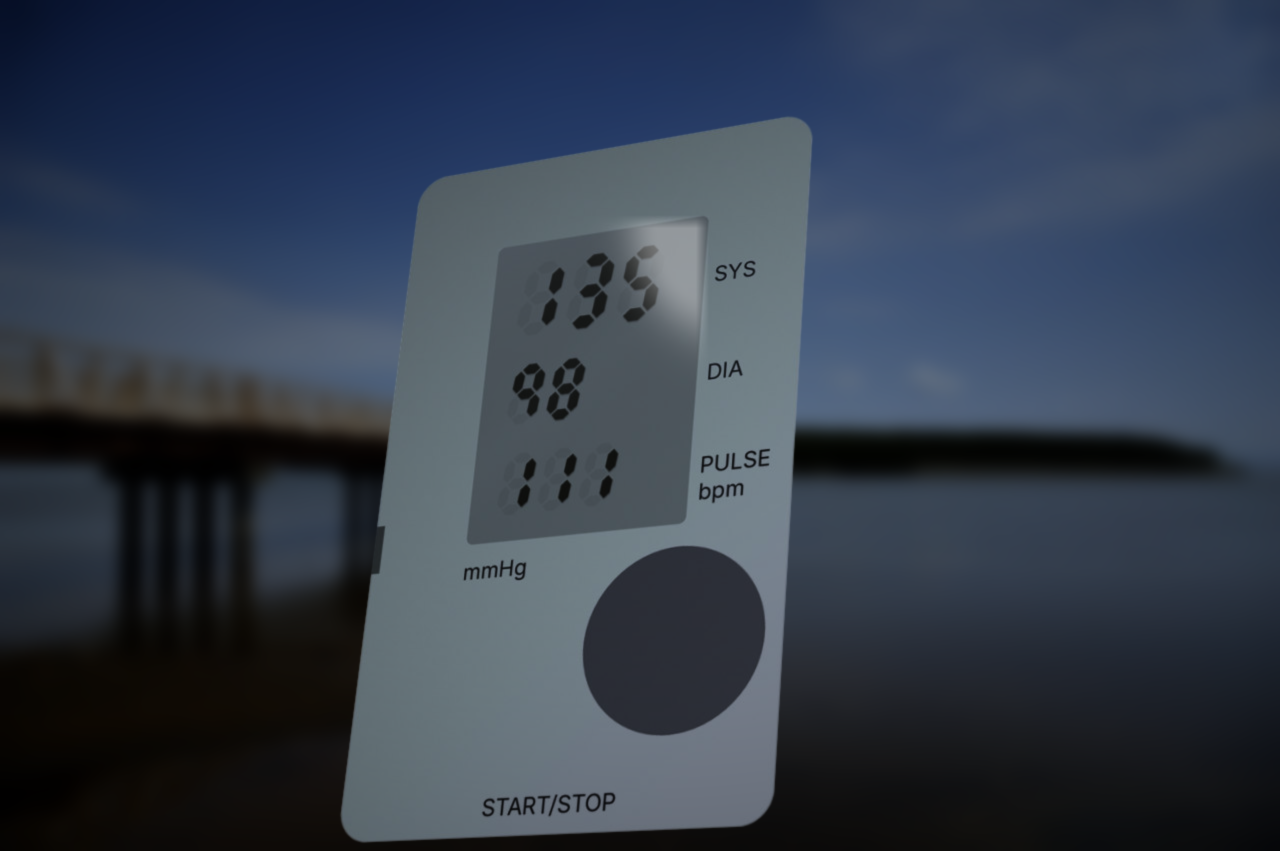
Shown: value=135 unit=mmHg
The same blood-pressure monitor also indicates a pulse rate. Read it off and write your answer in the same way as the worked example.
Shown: value=111 unit=bpm
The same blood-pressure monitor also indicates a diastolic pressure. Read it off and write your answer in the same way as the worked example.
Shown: value=98 unit=mmHg
